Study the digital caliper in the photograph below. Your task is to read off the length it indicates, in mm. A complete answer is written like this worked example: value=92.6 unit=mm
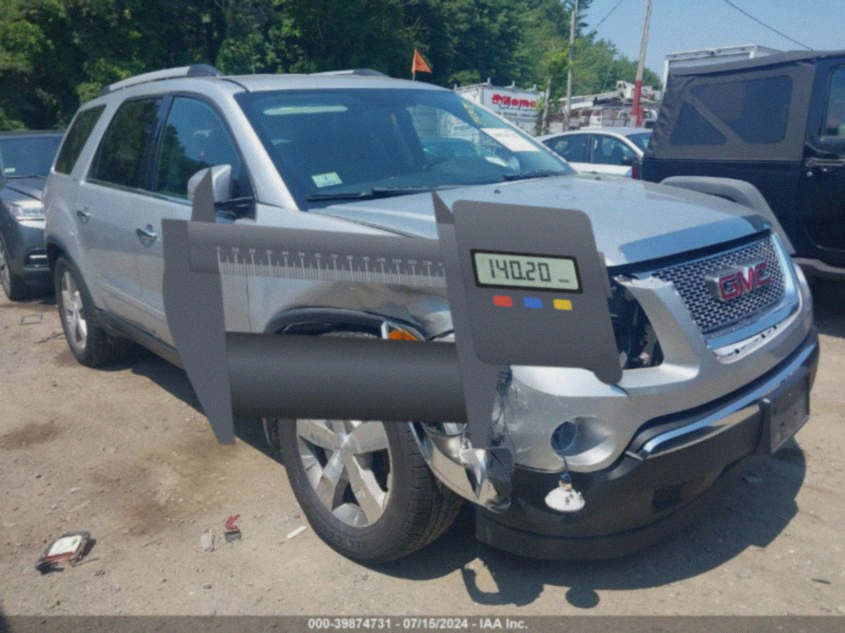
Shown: value=140.20 unit=mm
